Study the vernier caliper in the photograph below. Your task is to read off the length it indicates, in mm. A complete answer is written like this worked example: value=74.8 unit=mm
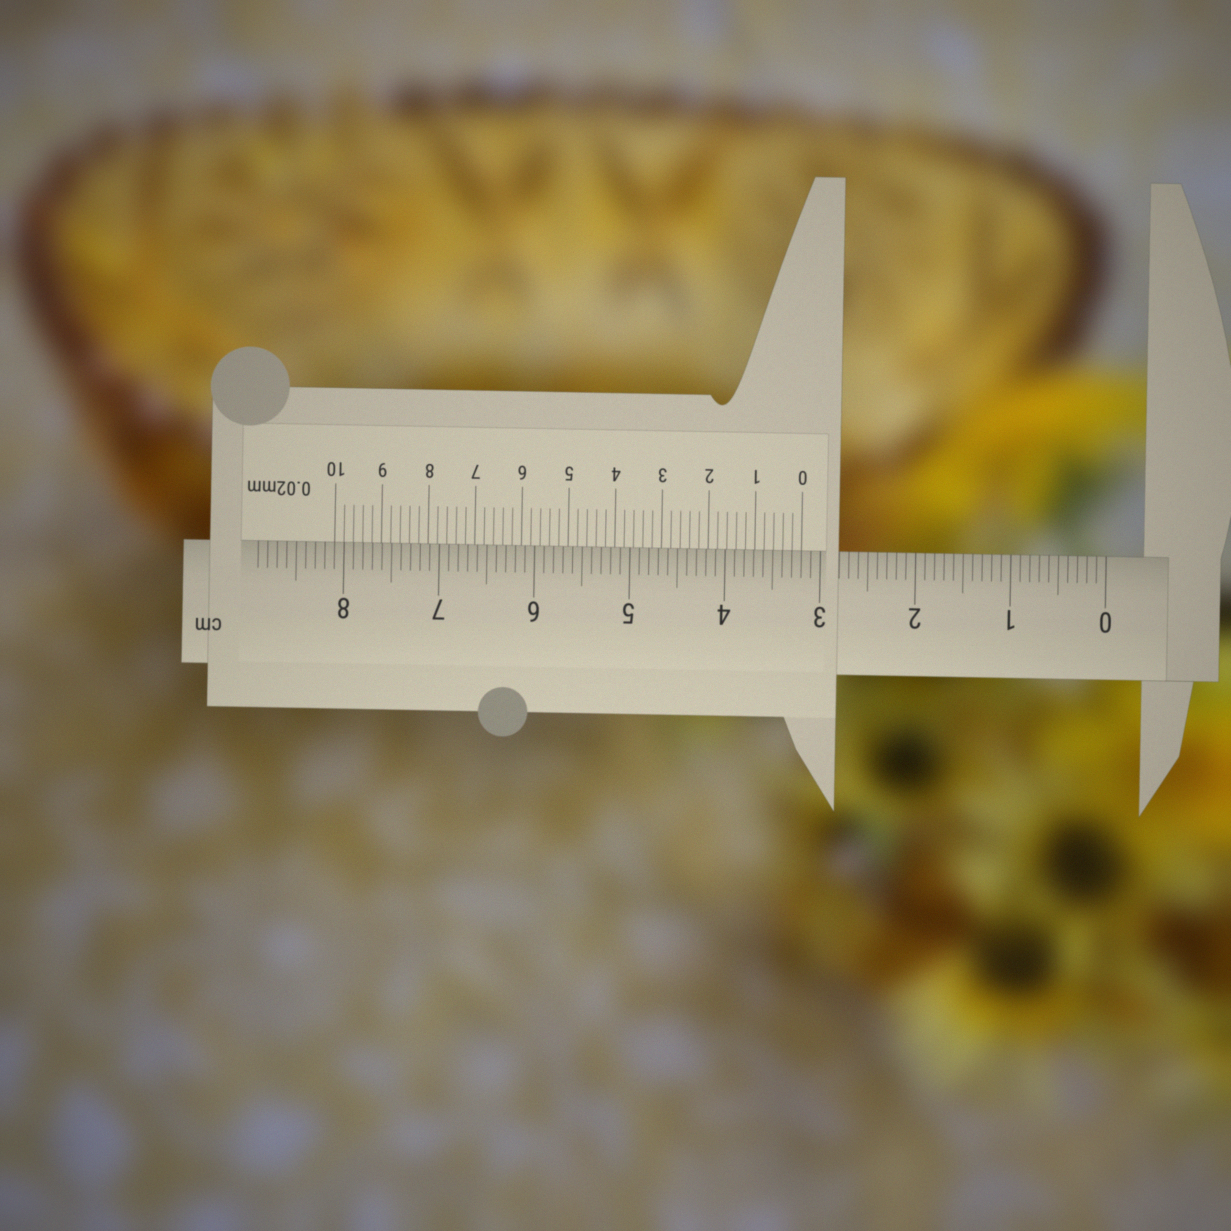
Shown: value=32.0 unit=mm
